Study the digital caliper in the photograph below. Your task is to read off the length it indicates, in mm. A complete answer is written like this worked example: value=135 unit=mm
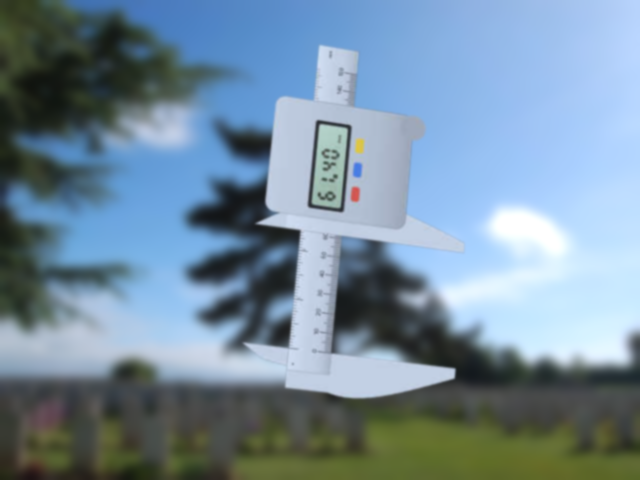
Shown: value=61.40 unit=mm
